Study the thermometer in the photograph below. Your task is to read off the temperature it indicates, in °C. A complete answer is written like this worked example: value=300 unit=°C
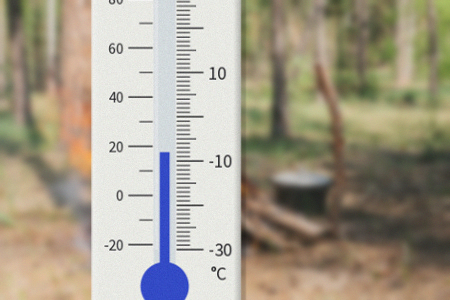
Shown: value=-8 unit=°C
